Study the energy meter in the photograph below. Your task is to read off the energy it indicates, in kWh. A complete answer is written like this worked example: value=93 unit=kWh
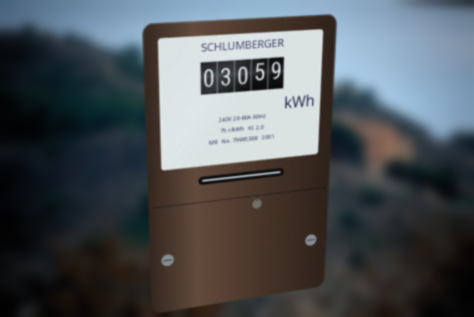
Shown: value=3059 unit=kWh
